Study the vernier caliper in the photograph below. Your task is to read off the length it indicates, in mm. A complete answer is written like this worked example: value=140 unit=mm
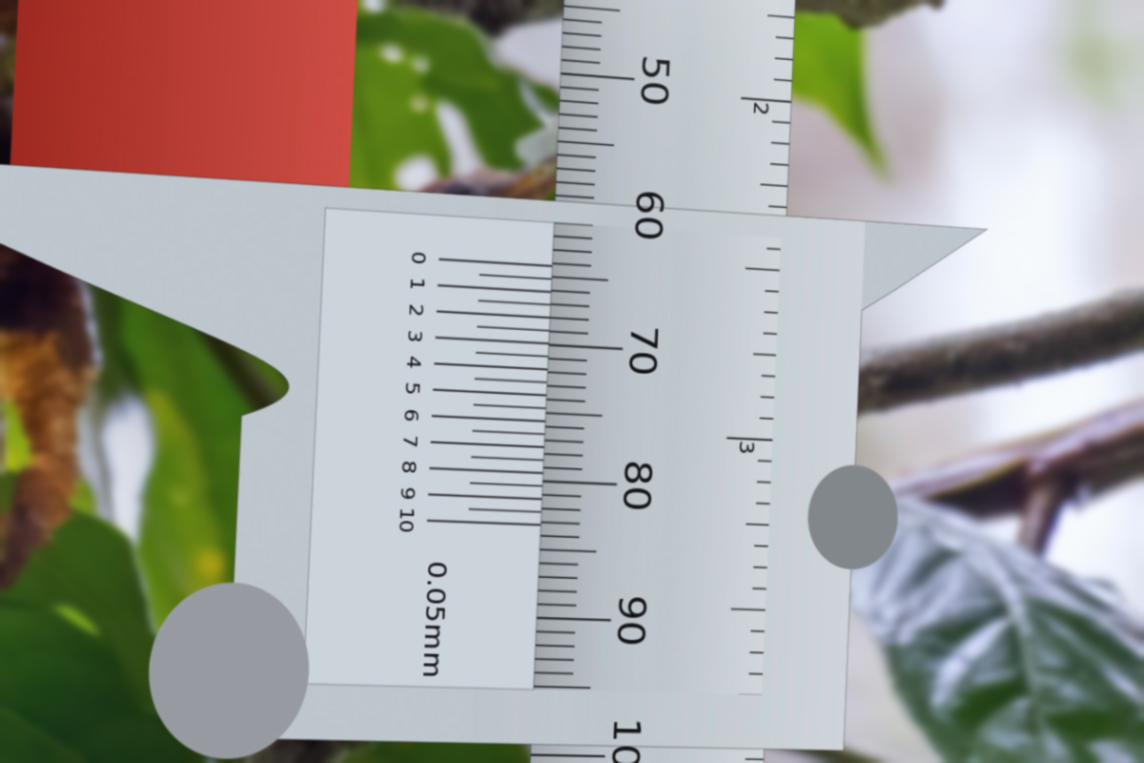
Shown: value=64.2 unit=mm
